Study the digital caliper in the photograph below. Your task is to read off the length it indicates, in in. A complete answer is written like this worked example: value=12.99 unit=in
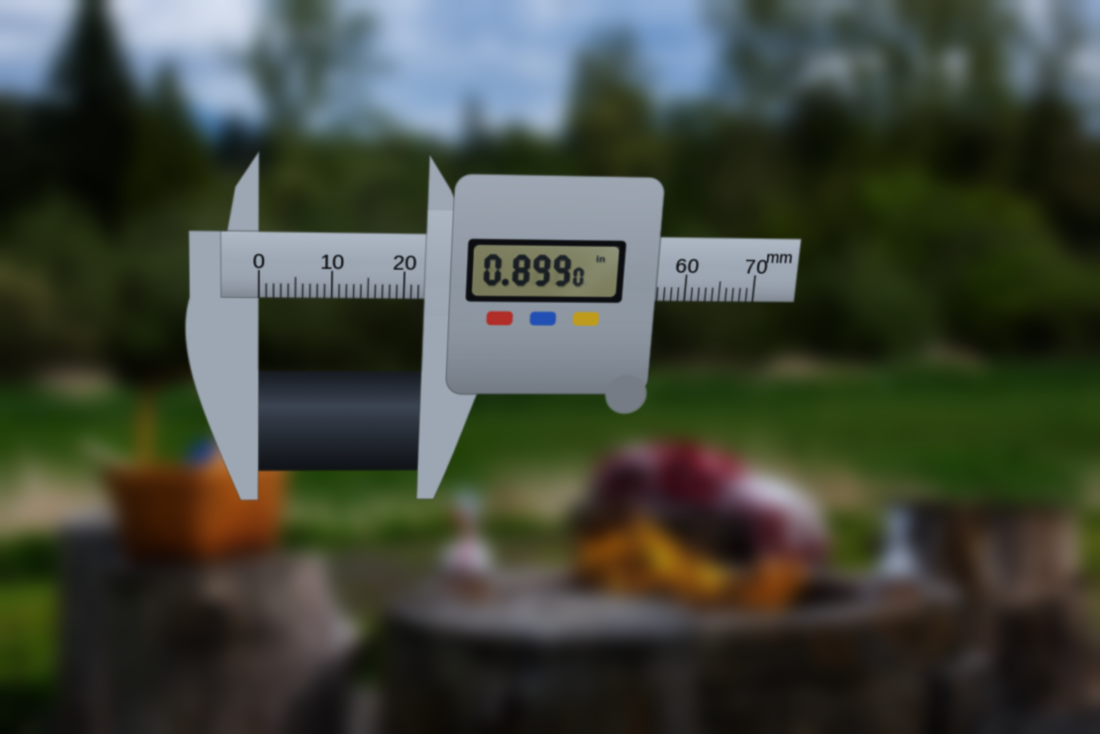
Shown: value=0.8990 unit=in
